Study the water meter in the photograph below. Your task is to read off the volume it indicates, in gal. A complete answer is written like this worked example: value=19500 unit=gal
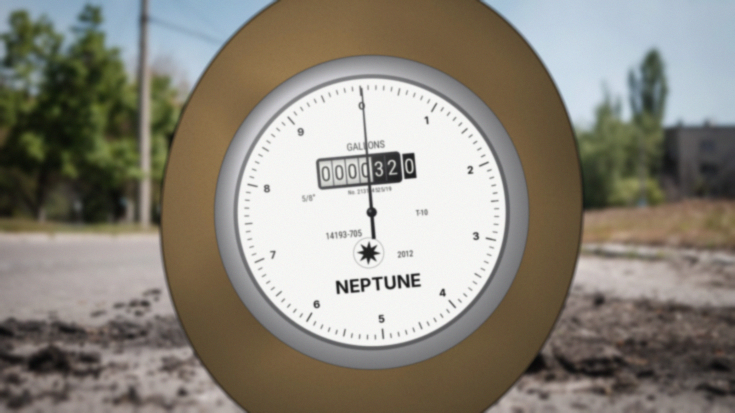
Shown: value=320.0 unit=gal
